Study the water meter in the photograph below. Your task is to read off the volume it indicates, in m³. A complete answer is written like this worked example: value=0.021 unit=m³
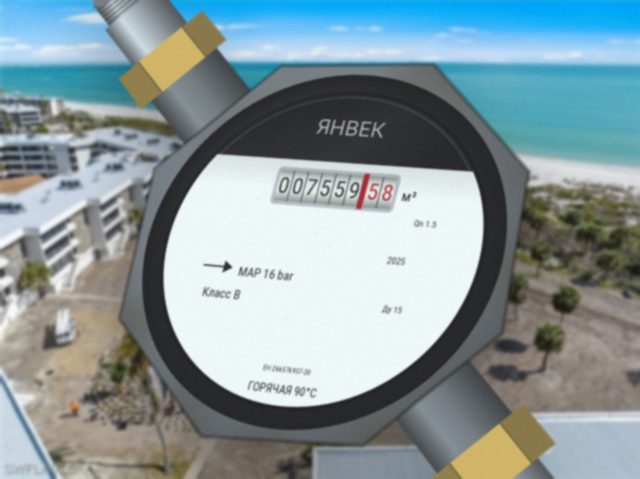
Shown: value=7559.58 unit=m³
